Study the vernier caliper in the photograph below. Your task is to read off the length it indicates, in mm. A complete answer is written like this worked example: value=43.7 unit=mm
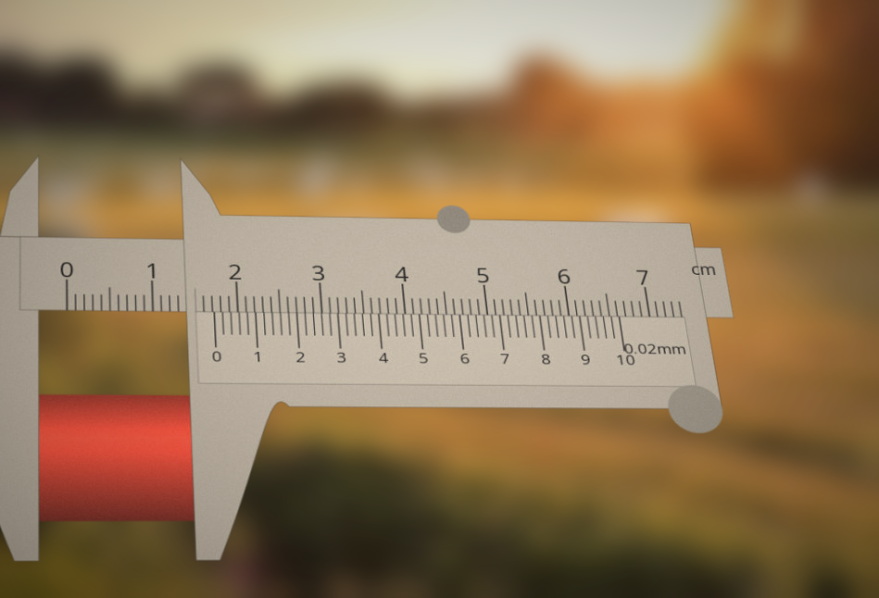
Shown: value=17.2 unit=mm
